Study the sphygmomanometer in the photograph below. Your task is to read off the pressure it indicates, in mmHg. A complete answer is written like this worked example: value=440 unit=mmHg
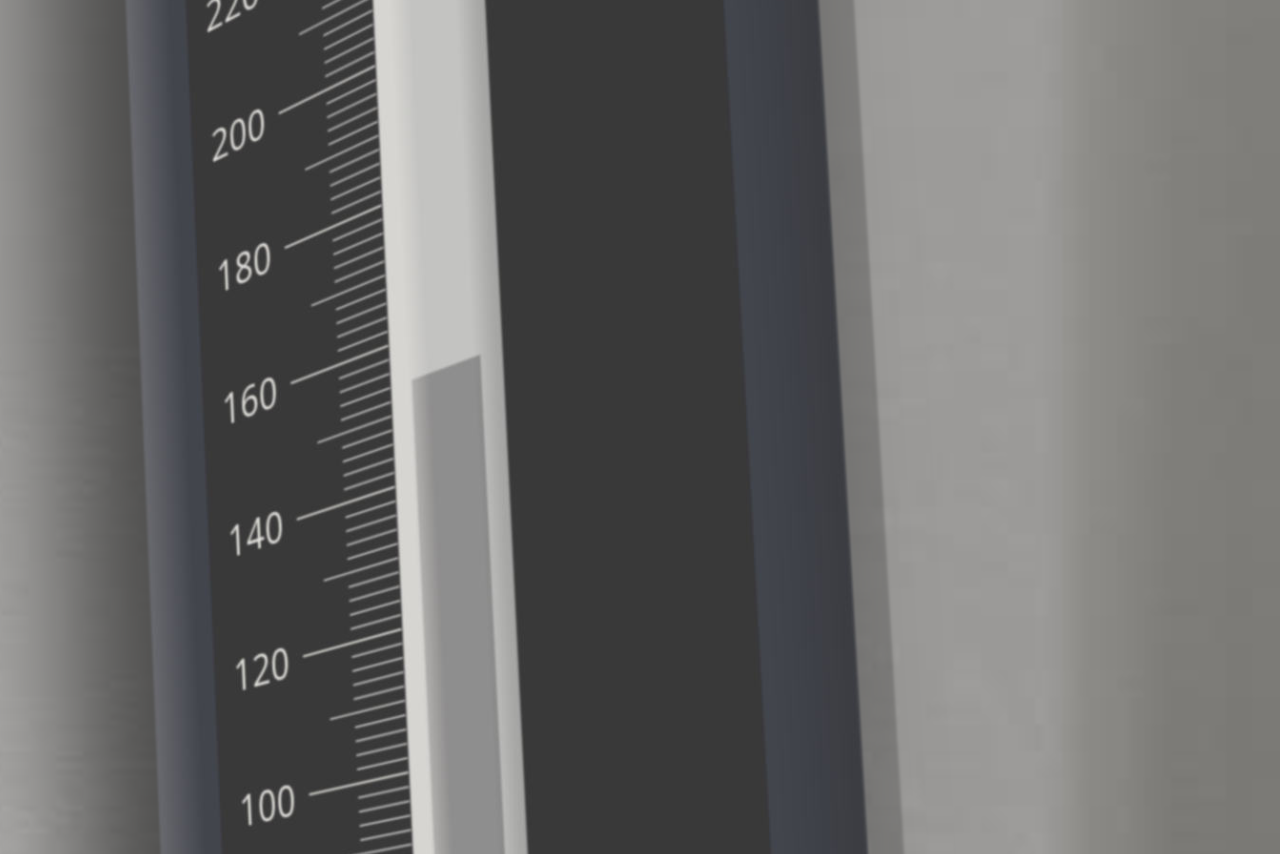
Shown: value=154 unit=mmHg
